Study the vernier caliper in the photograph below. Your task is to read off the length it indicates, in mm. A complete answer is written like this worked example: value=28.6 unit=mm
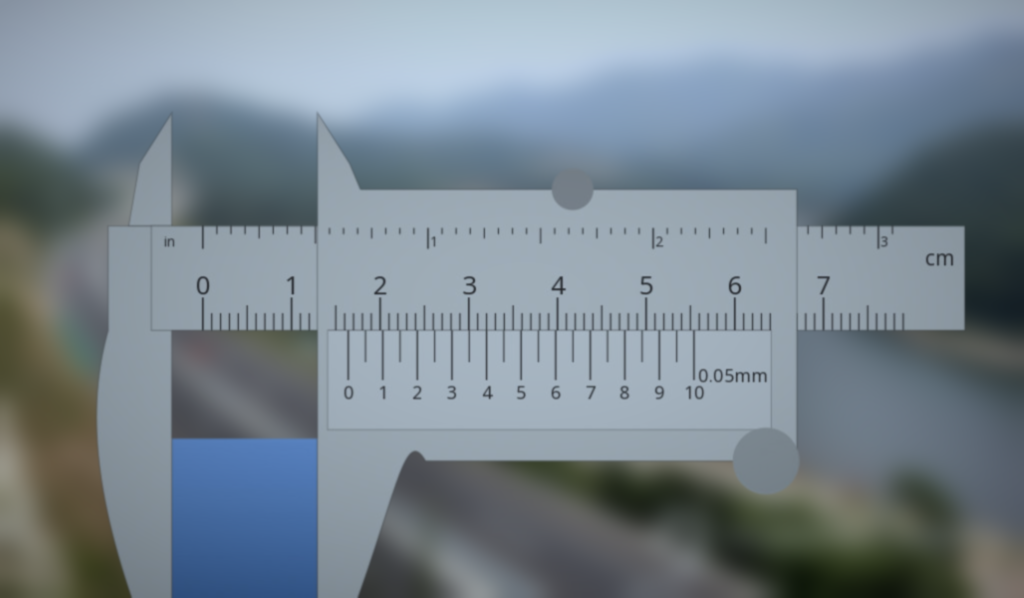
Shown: value=16.4 unit=mm
